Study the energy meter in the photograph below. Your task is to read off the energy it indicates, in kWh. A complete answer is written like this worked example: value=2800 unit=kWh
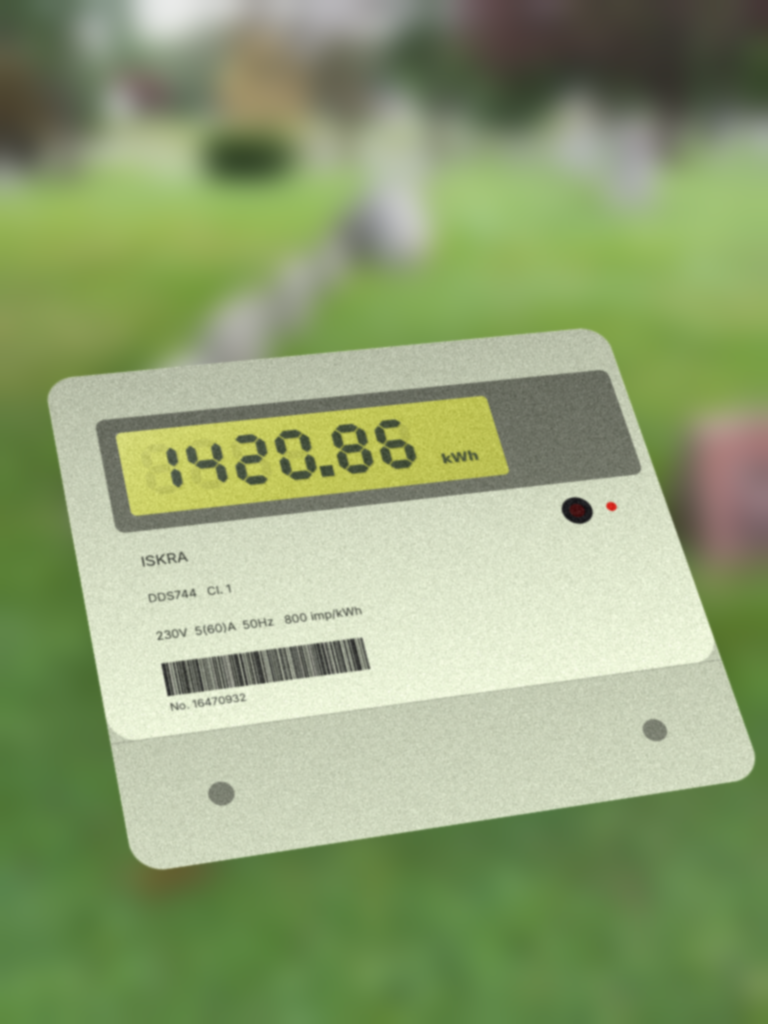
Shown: value=1420.86 unit=kWh
